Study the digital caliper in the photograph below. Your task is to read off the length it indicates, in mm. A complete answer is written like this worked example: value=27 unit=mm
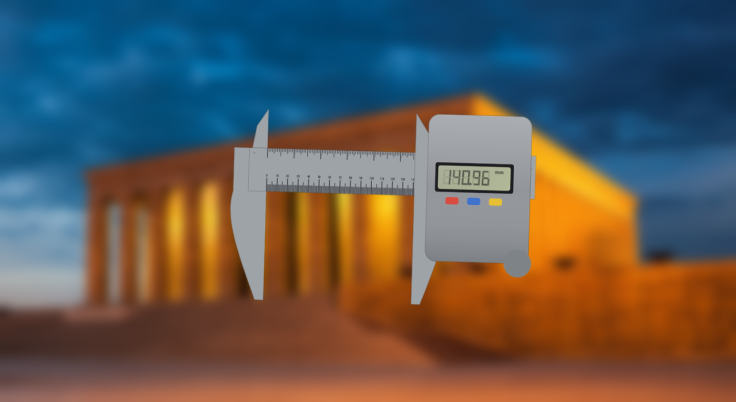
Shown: value=140.96 unit=mm
